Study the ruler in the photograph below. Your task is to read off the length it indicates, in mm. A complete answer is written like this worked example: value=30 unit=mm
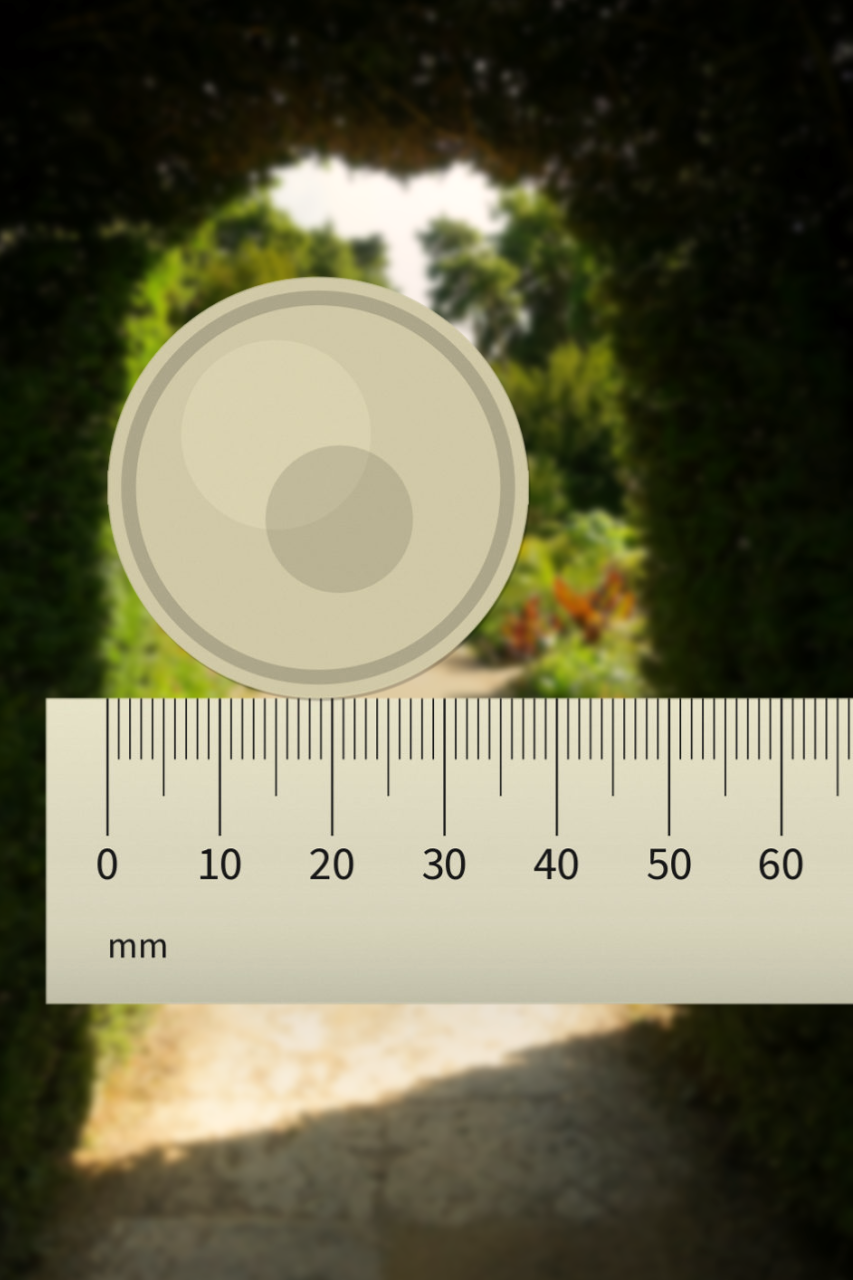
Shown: value=37.5 unit=mm
